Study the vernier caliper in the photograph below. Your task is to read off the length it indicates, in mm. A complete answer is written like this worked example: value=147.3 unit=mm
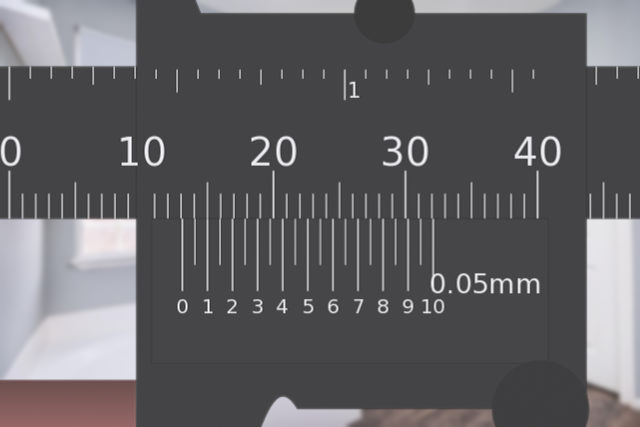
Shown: value=13.1 unit=mm
